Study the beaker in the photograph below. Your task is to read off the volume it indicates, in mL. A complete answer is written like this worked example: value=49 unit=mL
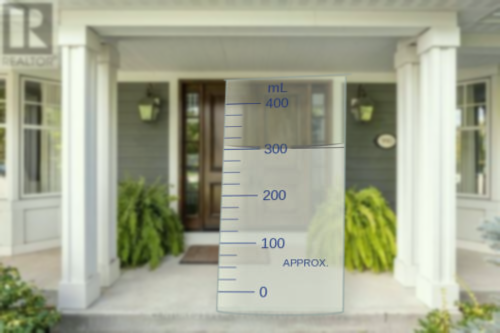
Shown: value=300 unit=mL
